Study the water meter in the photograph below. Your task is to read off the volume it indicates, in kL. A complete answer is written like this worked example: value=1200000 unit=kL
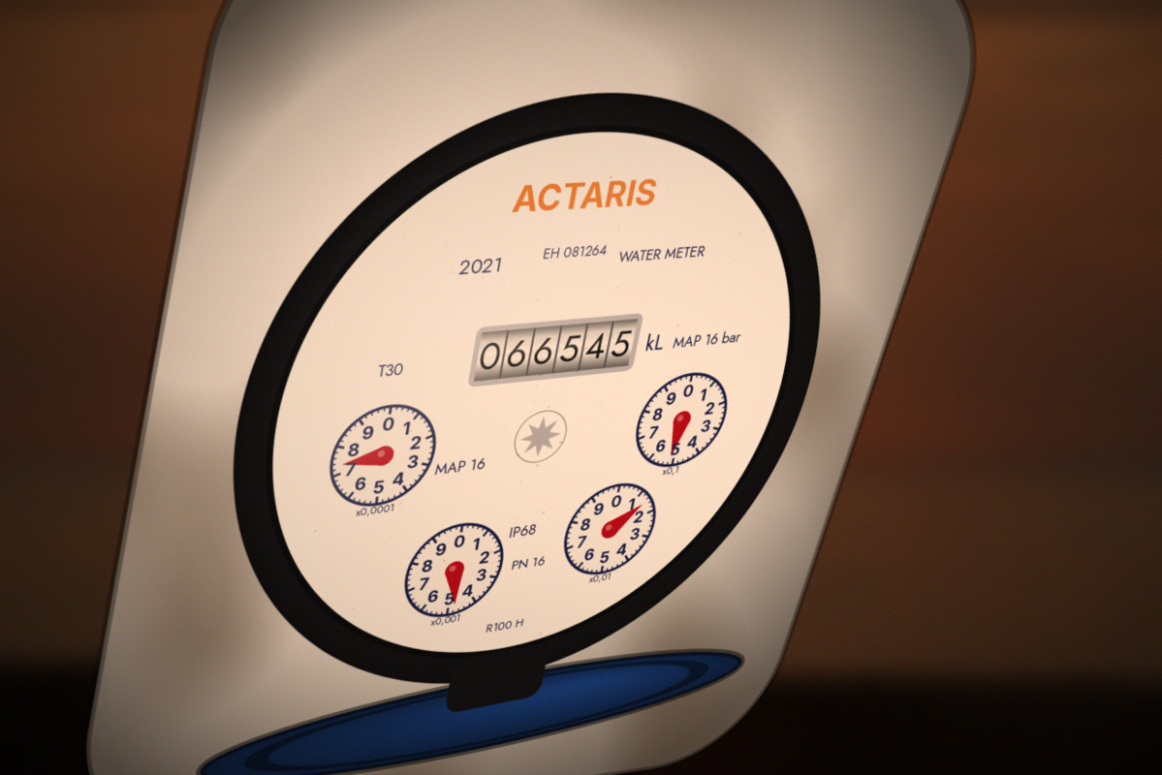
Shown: value=66545.5147 unit=kL
